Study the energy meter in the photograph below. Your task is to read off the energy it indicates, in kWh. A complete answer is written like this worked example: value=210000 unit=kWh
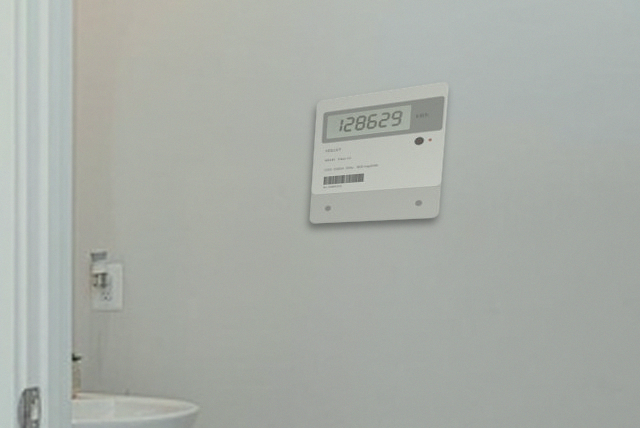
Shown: value=128629 unit=kWh
